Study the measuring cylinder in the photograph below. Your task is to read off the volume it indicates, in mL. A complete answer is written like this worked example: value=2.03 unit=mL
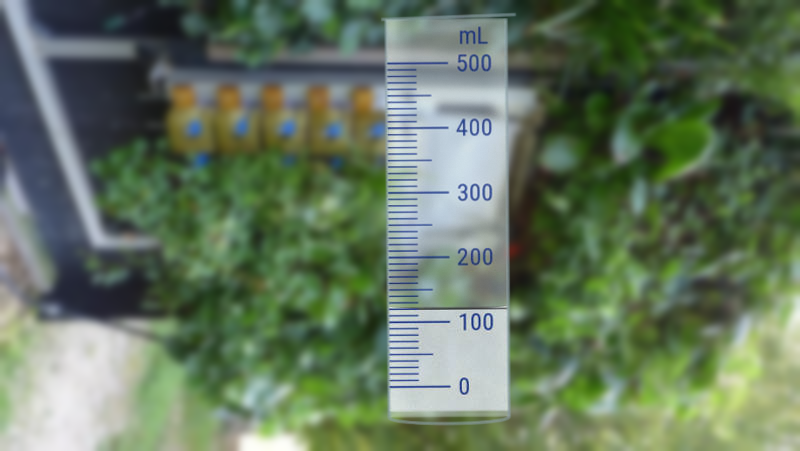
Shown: value=120 unit=mL
